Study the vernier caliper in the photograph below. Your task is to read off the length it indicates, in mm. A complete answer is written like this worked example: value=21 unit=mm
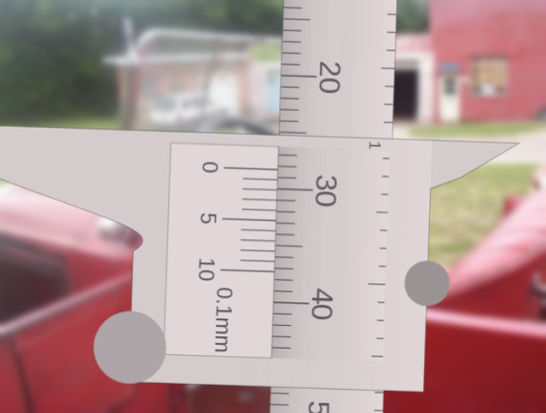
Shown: value=28.3 unit=mm
